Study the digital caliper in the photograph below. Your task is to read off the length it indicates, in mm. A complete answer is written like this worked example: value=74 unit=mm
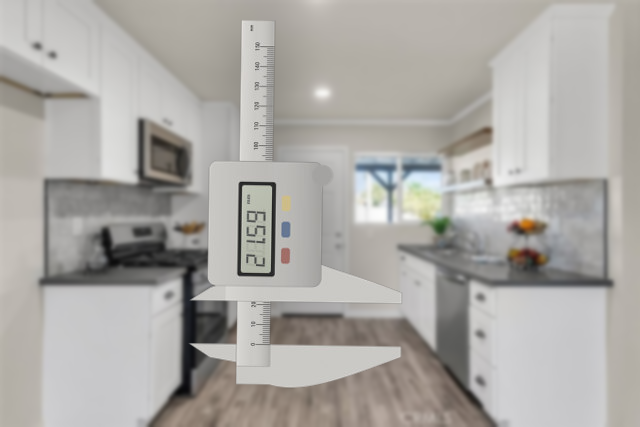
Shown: value=21.59 unit=mm
